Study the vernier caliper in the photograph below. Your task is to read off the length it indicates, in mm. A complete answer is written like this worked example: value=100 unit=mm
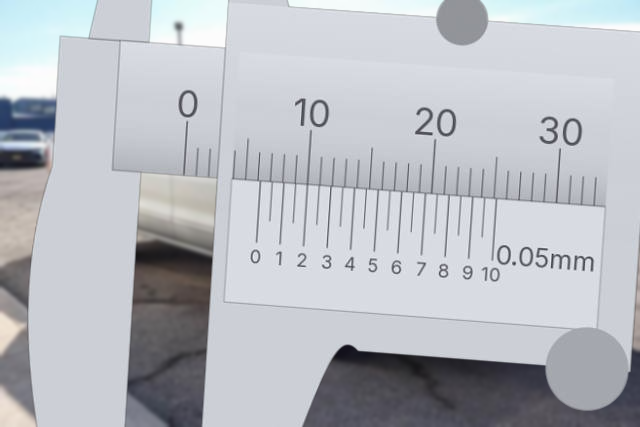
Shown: value=6.2 unit=mm
